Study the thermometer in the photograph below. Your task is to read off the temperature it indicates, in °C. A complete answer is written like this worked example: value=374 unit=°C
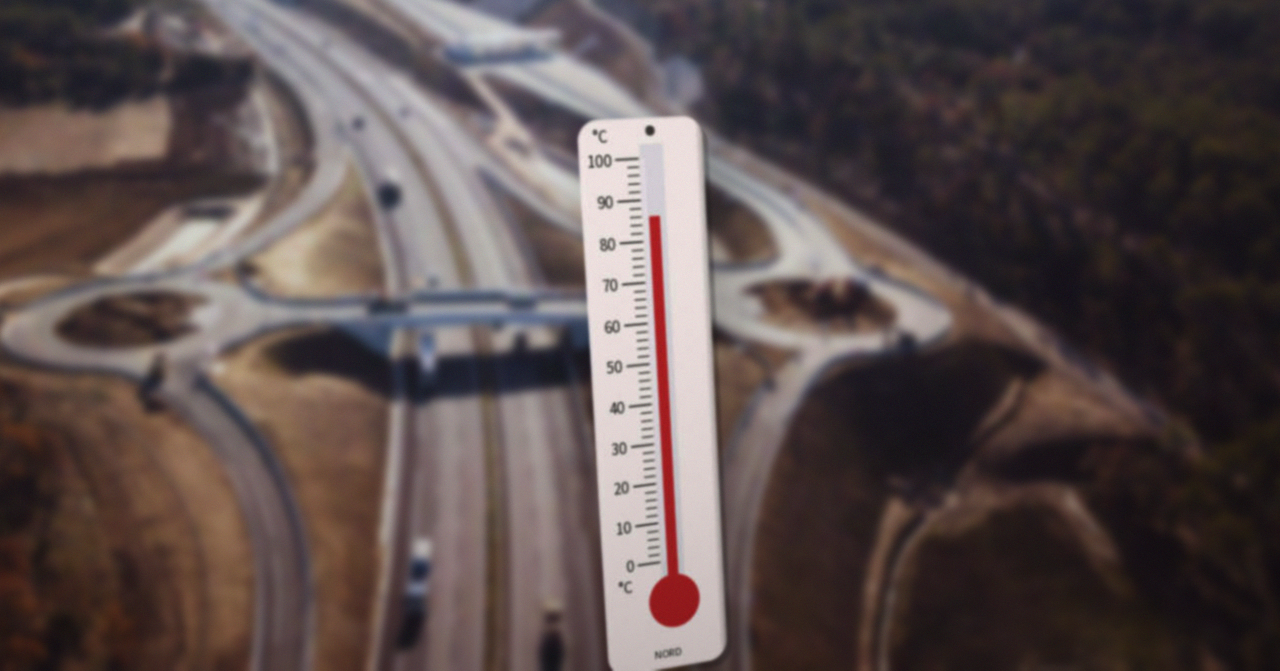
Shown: value=86 unit=°C
